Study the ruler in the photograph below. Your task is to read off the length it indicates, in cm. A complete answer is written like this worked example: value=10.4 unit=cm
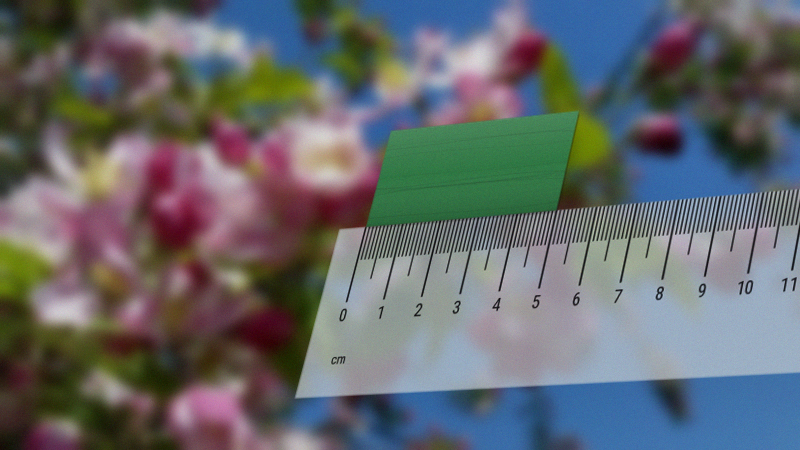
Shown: value=5 unit=cm
